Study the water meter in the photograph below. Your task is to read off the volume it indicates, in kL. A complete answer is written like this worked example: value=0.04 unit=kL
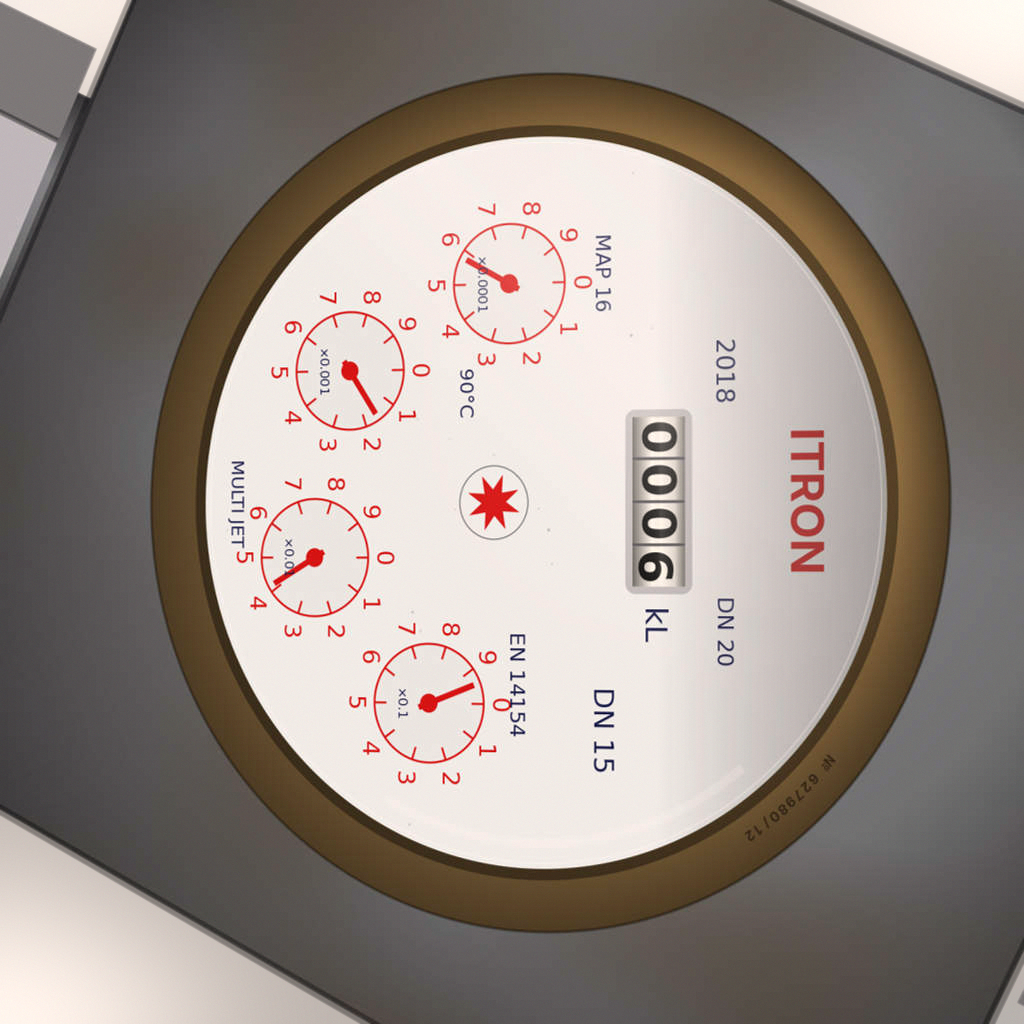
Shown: value=5.9415 unit=kL
